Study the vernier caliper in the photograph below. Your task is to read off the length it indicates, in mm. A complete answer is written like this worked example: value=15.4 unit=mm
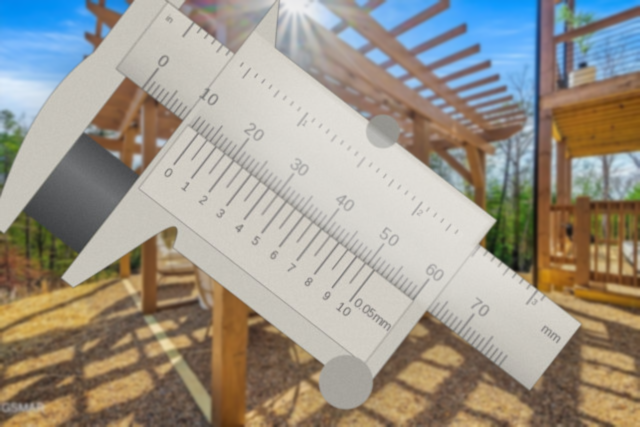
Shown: value=12.5 unit=mm
